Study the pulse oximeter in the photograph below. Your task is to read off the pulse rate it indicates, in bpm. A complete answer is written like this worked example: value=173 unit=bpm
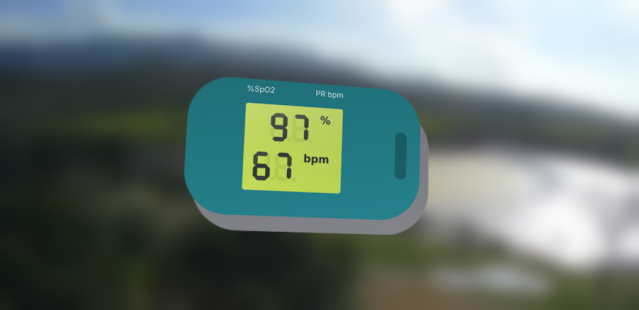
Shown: value=67 unit=bpm
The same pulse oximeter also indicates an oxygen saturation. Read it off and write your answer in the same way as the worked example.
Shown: value=97 unit=%
